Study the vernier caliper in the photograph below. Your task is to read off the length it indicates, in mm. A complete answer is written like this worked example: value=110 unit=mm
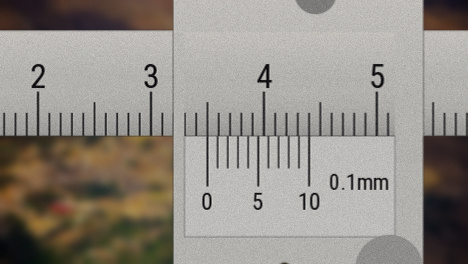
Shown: value=35.0 unit=mm
